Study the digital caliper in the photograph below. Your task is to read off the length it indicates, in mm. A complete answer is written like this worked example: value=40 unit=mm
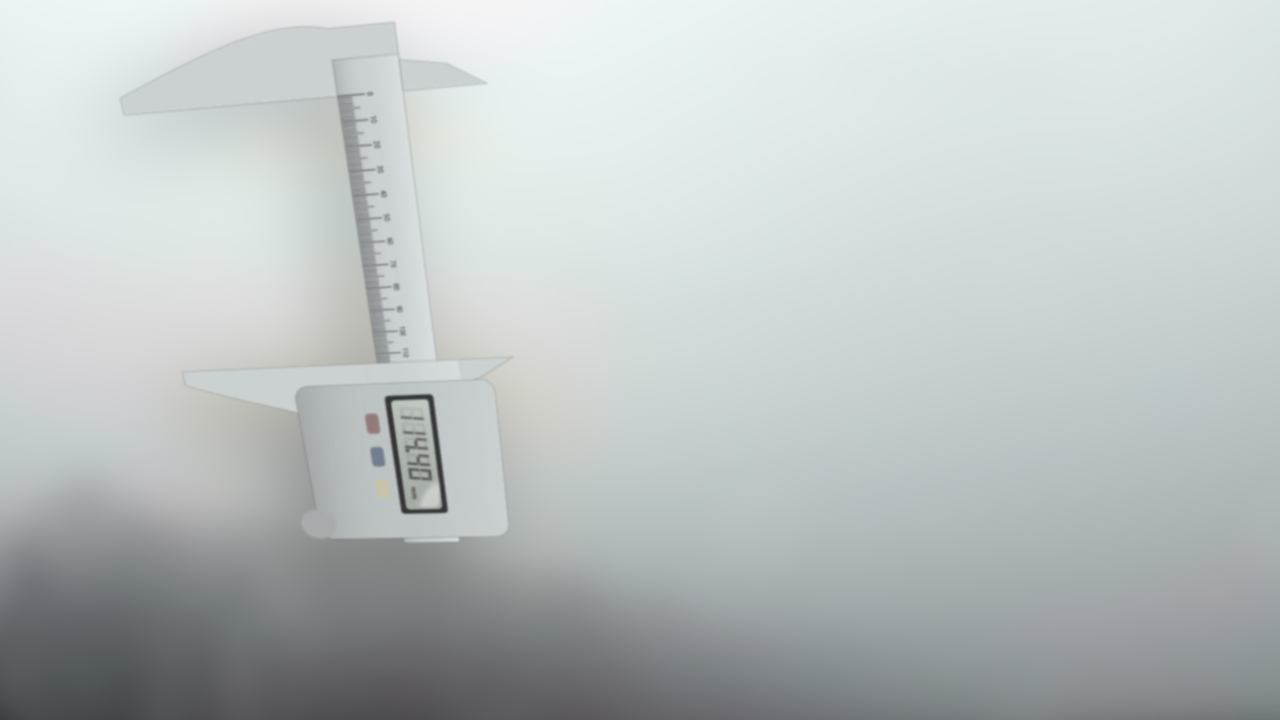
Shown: value=114.40 unit=mm
